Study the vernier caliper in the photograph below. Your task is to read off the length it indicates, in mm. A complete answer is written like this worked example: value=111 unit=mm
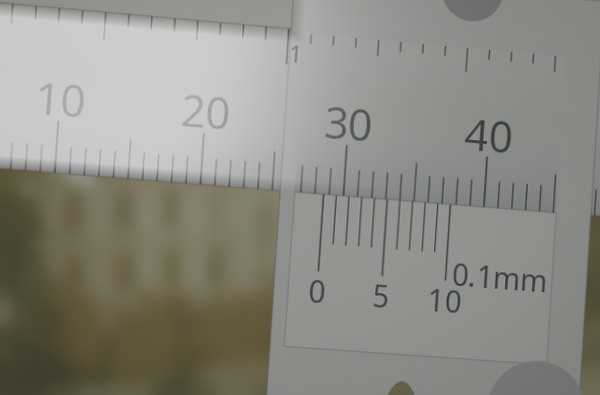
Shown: value=28.6 unit=mm
